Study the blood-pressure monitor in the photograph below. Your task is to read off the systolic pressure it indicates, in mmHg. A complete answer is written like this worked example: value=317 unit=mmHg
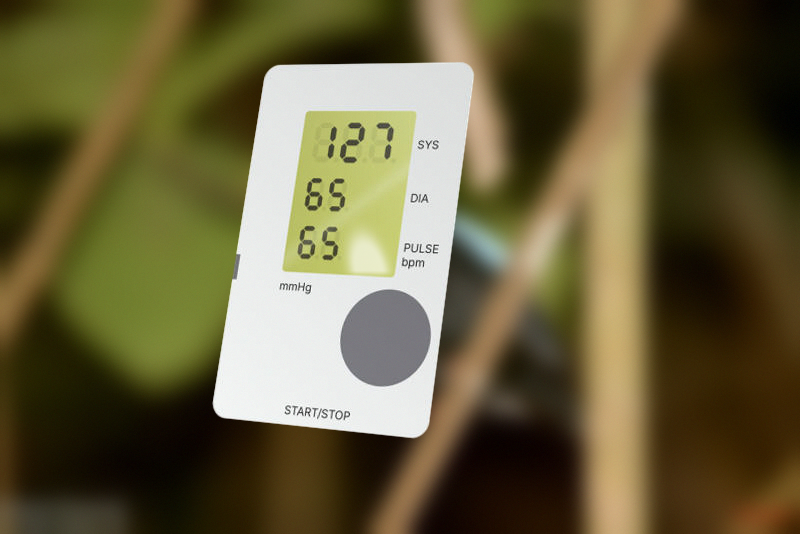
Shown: value=127 unit=mmHg
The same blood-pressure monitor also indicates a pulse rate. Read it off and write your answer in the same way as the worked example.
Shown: value=65 unit=bpm
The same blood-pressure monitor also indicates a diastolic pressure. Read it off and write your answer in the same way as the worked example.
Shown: value=65 unit=mmHg
